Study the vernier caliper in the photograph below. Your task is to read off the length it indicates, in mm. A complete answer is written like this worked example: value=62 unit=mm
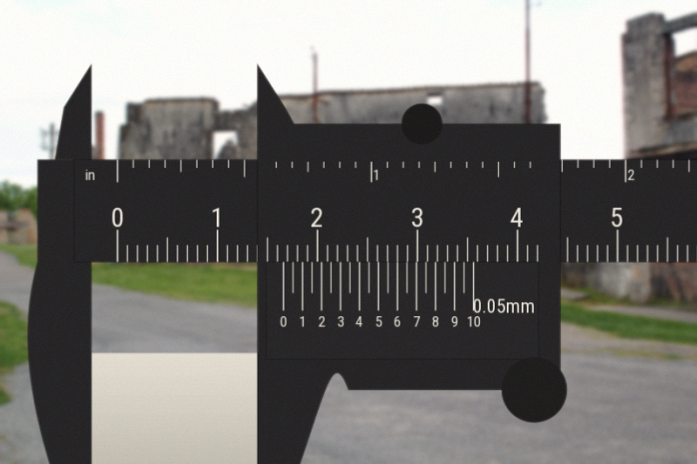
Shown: value=16.6 unit=mm
